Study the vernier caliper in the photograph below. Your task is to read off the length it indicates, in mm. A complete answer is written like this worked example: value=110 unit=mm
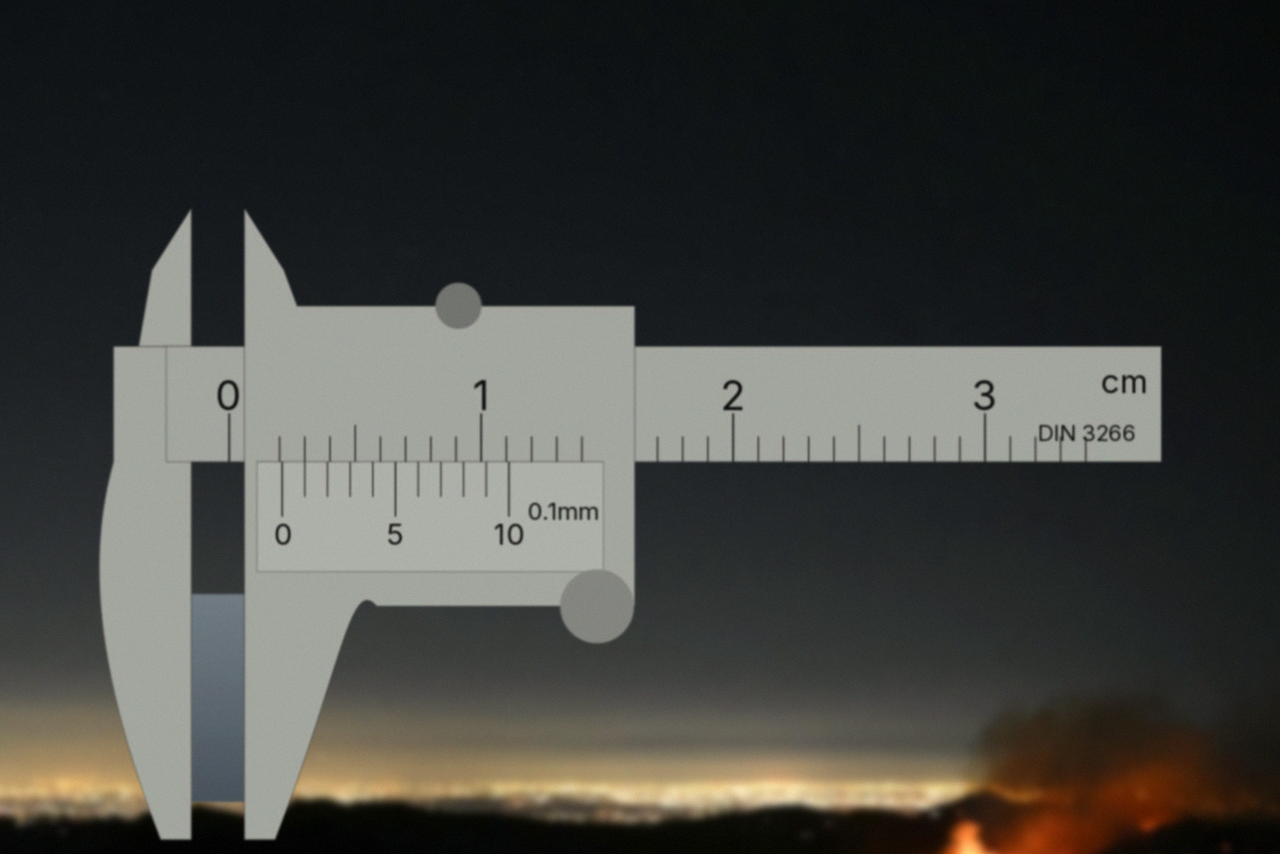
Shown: value=2.1 unit=mm
